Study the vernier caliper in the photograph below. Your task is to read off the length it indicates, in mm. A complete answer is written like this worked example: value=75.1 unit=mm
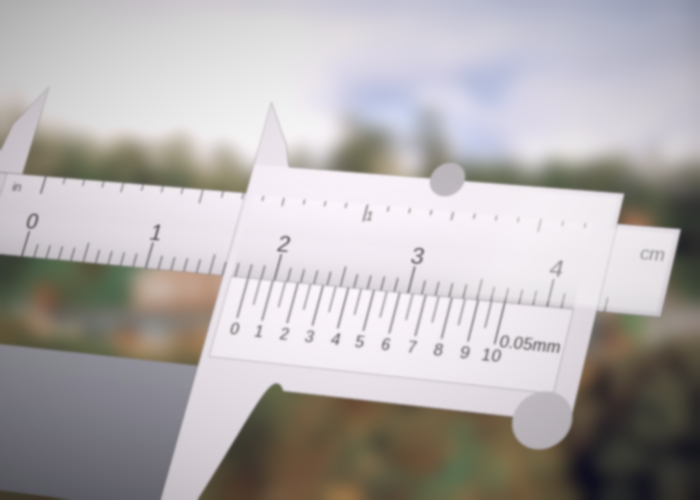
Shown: value=18.0 unit=mm
